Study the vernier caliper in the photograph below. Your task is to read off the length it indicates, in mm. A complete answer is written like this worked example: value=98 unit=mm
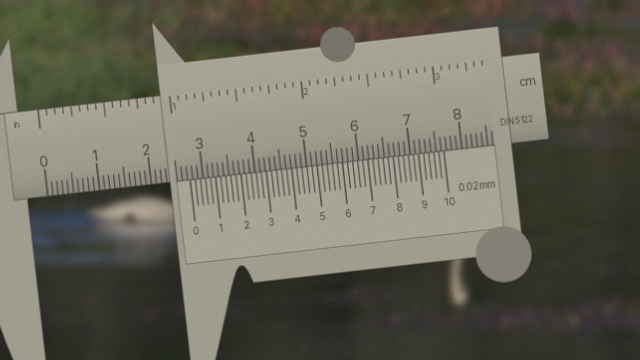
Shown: value=27.5 unit=mm
